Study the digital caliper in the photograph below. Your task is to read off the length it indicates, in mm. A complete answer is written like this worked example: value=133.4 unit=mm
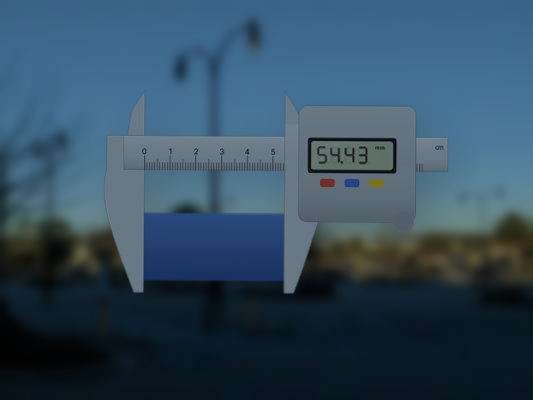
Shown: value=54.43 unit=mm
